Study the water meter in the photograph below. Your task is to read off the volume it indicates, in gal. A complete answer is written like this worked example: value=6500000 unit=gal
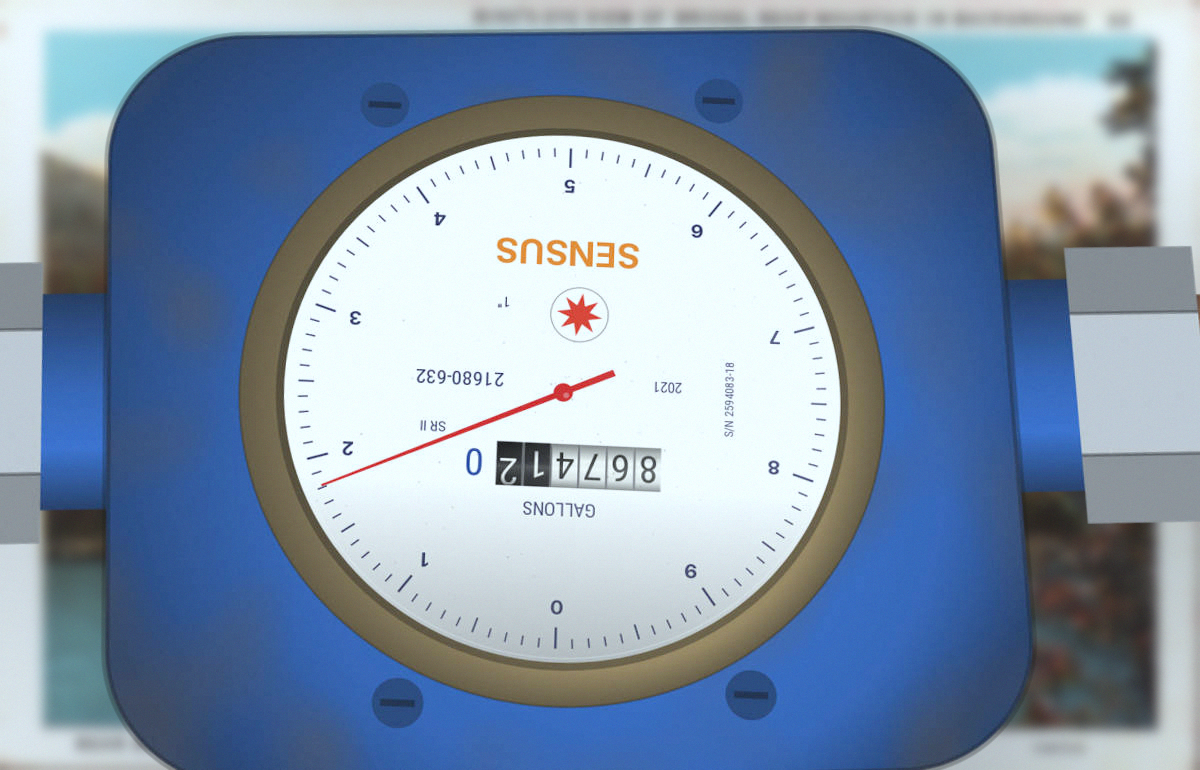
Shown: value=8674121.8 unit=gal
